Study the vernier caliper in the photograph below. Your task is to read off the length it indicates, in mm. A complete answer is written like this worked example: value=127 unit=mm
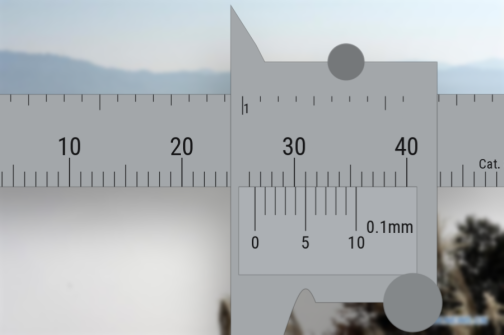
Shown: value=26.5 unit=mm
